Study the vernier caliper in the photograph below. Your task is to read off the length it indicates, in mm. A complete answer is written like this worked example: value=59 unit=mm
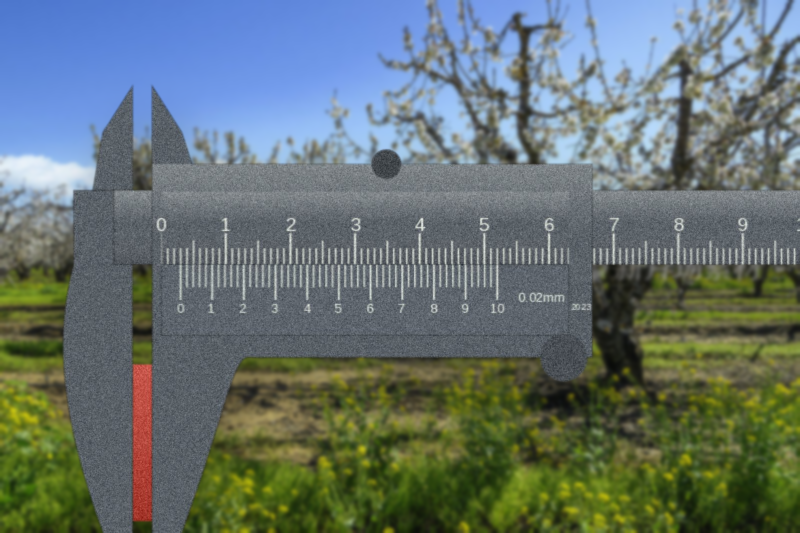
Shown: value=3.0 unit=mm
